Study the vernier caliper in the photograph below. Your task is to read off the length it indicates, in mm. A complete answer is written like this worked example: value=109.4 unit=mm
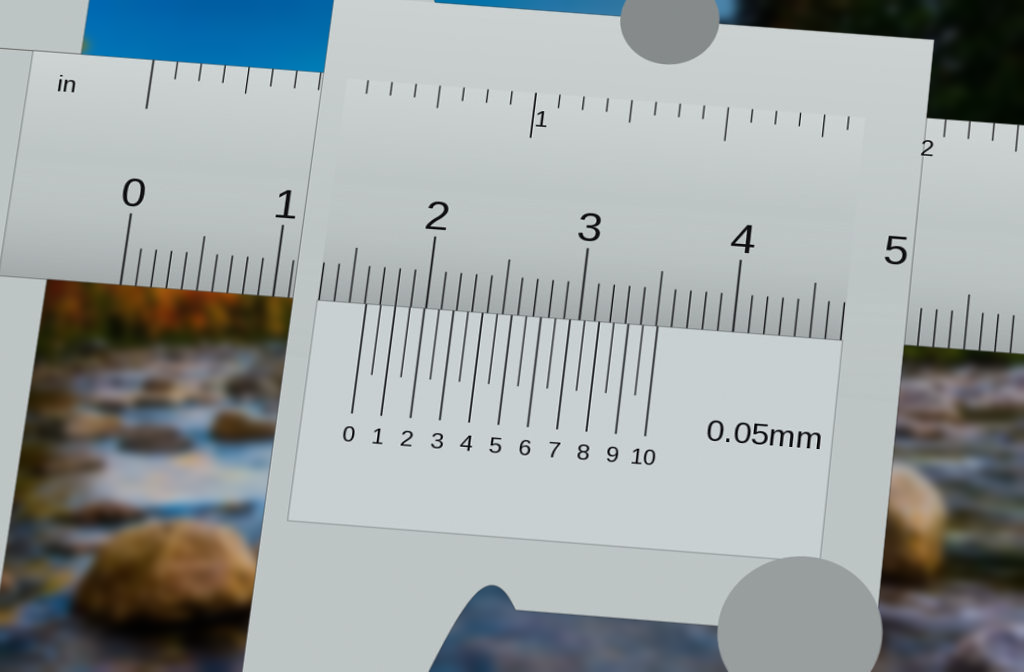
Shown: value=16.1 unit=mm
